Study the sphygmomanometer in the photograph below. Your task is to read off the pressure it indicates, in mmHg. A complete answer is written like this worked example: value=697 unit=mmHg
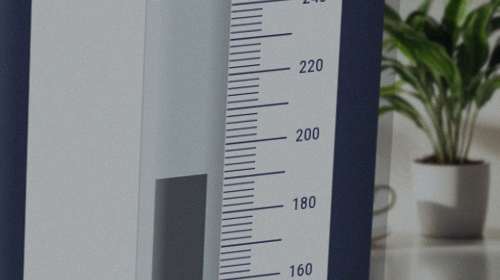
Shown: value=192 unit=mmHg
